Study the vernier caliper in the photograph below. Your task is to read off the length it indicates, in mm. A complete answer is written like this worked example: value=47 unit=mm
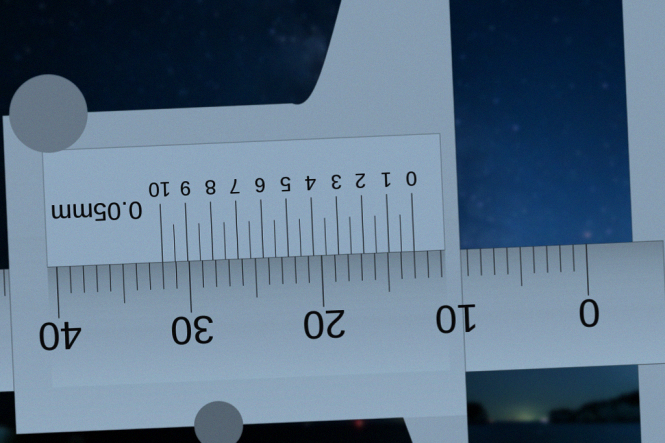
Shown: value=13.0 unit=mm
